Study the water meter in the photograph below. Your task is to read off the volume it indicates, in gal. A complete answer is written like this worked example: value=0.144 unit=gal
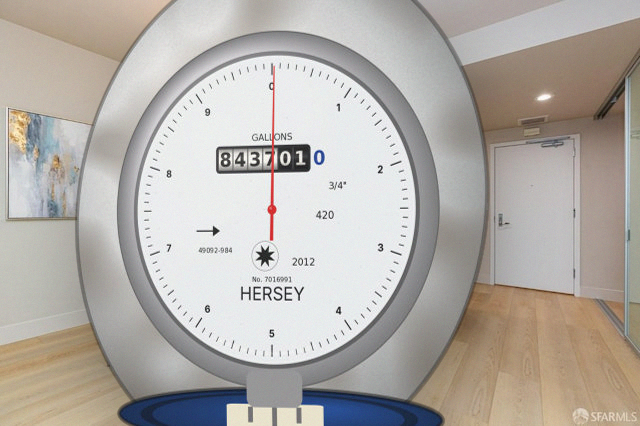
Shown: value=8437010.0 unit=gal
